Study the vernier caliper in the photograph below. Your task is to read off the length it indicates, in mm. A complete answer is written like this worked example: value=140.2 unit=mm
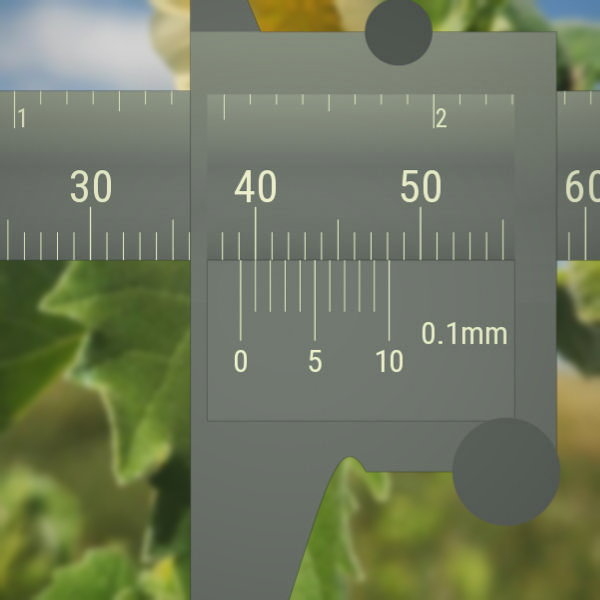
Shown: value=39.1 unit=mm
